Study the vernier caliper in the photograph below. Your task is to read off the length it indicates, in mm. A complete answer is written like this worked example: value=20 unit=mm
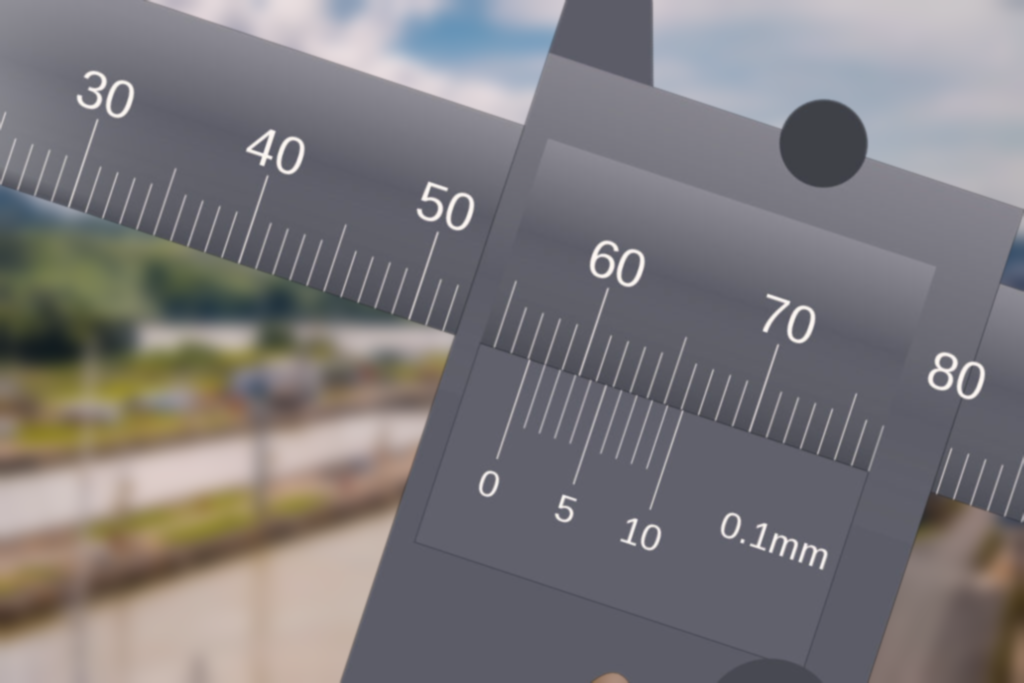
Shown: value=57.1 unit=mm
